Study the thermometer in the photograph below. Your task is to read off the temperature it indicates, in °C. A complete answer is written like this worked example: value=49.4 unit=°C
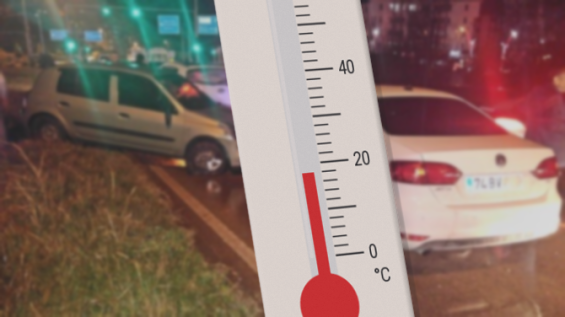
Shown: value=18 unit=°C
